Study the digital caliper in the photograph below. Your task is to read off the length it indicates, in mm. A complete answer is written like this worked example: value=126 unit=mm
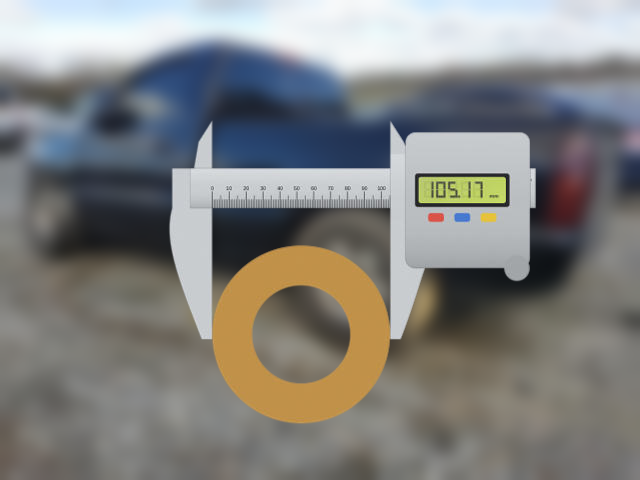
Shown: value=105.17 unit=mm
